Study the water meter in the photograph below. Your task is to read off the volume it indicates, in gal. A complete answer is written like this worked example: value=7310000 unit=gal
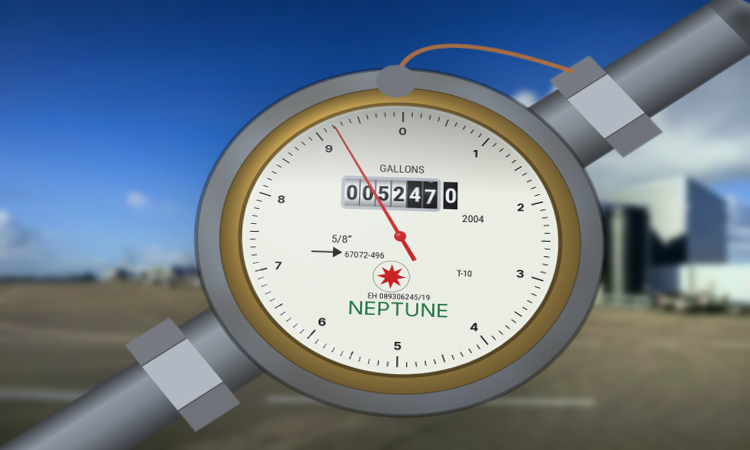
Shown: value=52469.2 unit=gal
